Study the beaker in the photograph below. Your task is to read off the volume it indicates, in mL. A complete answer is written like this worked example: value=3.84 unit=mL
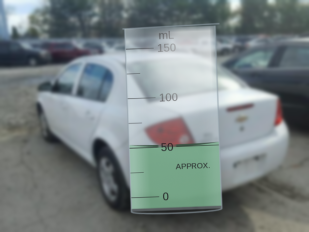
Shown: value=50 unit=mL
